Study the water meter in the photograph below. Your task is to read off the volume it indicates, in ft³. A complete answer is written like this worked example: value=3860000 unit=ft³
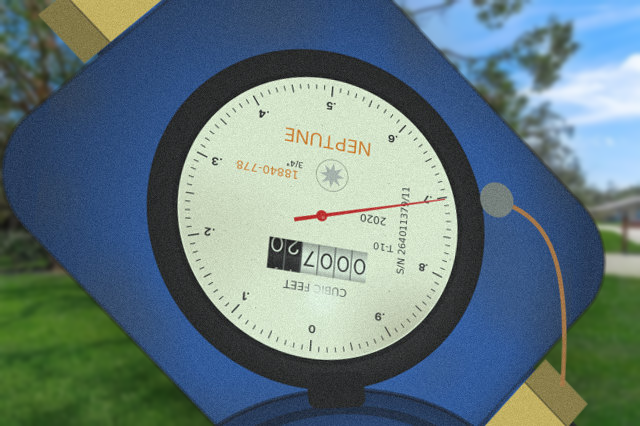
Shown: value=719.70 unit=ft³
